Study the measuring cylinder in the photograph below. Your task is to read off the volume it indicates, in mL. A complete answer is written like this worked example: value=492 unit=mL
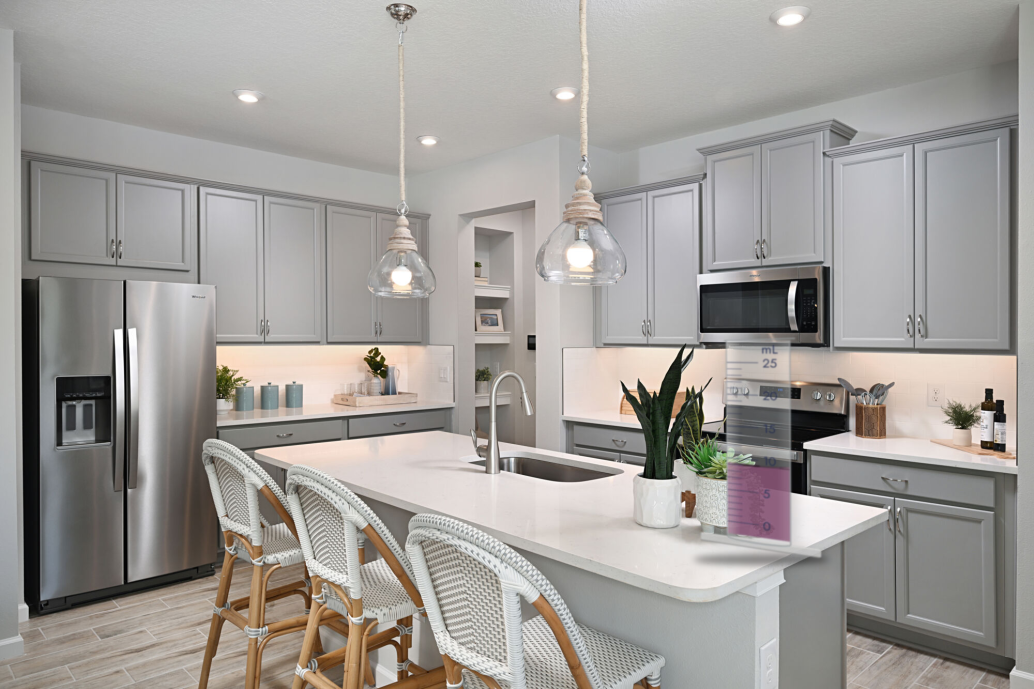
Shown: value=9 unit=mL
